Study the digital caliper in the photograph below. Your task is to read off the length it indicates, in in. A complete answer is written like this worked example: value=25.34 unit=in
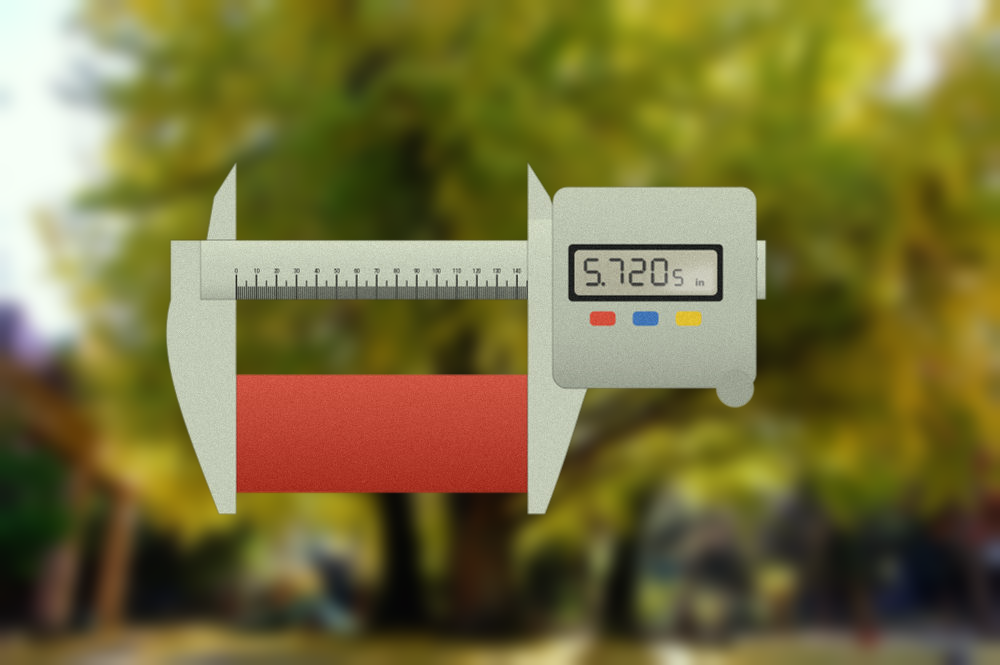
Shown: value=5.7205 unit=in
